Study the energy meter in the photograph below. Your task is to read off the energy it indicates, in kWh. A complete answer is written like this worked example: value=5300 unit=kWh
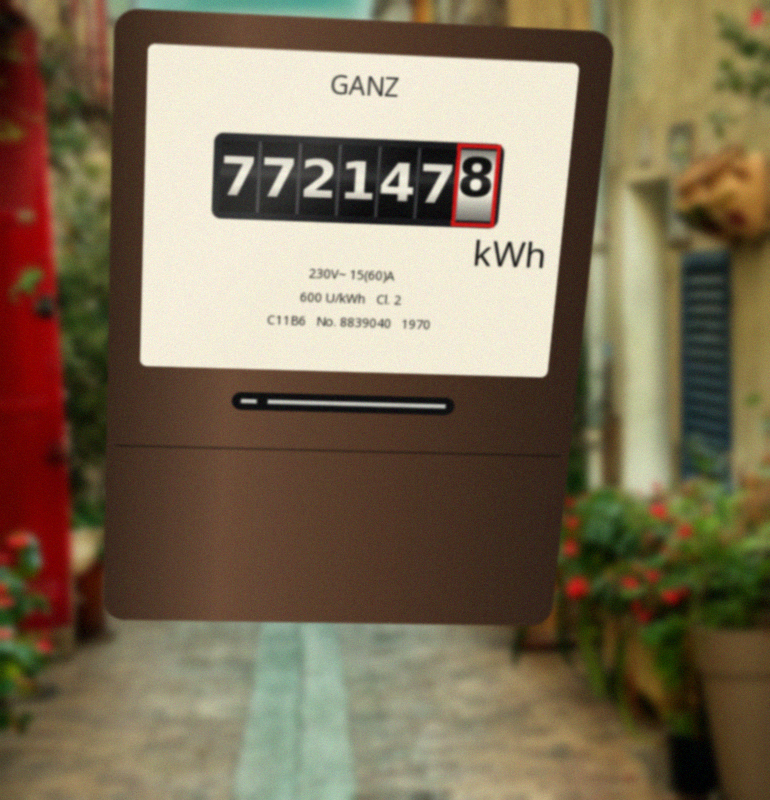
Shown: value=772147.8 unit=kWh
